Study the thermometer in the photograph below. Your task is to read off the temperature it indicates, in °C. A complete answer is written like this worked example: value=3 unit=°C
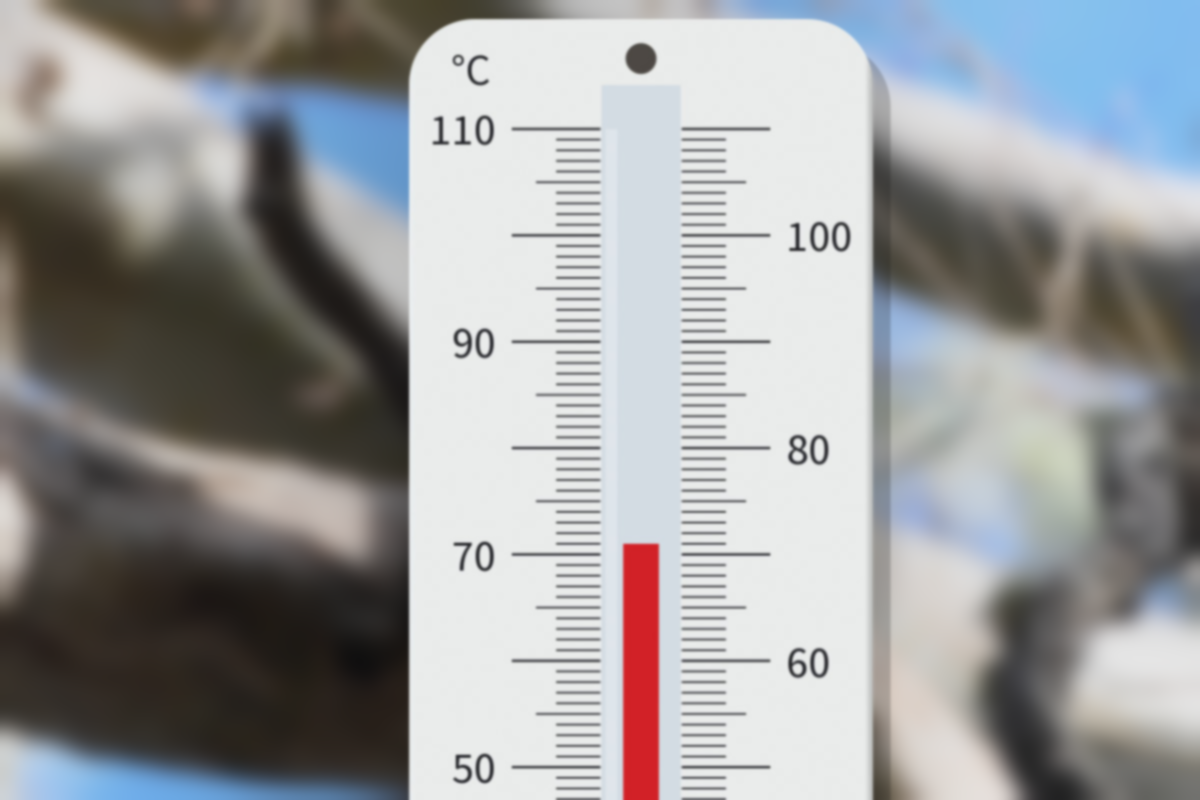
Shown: value=71 unit=°C
